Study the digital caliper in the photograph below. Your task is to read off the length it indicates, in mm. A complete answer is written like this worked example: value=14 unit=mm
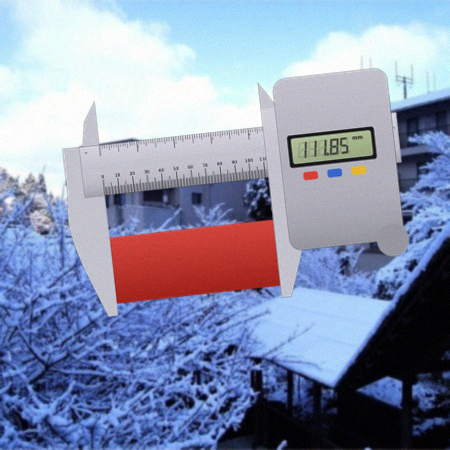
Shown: value=111.85 unit=mm
